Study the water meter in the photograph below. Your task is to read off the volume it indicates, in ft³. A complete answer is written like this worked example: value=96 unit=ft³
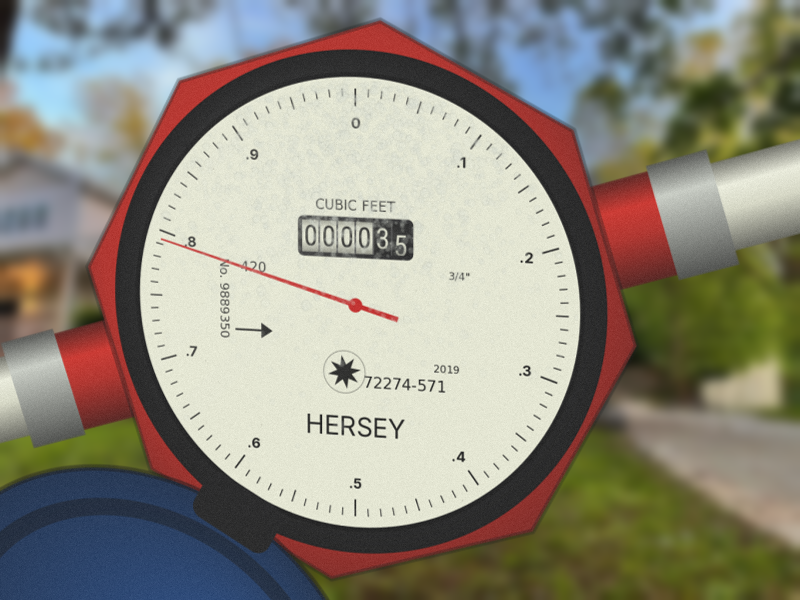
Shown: value=34.79 unit=ft³
